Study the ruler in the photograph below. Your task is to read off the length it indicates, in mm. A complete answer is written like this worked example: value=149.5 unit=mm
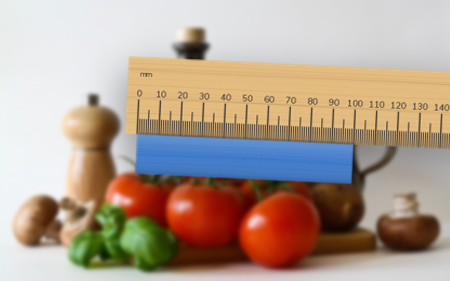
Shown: value=100 unit=mm
